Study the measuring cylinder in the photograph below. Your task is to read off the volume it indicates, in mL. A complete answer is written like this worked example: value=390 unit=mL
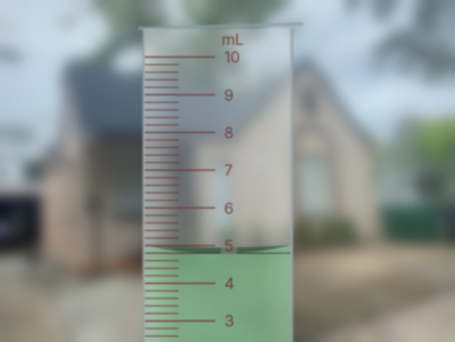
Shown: value=4.8 unit=mL
